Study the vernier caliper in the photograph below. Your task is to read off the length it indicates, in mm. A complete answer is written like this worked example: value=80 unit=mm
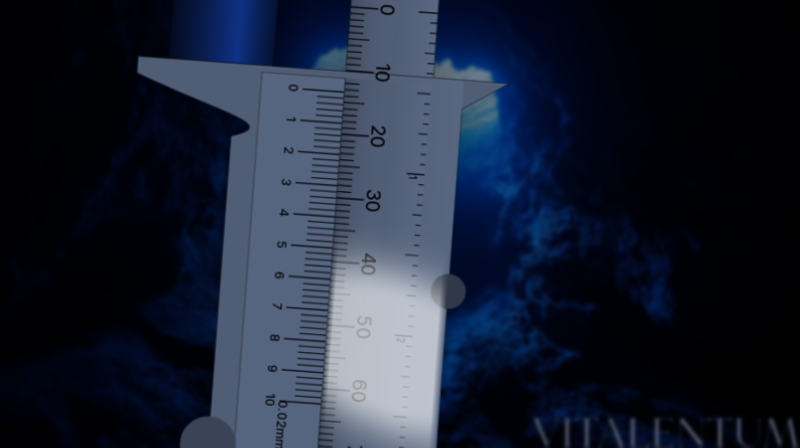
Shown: value=13.4 unit=mm
